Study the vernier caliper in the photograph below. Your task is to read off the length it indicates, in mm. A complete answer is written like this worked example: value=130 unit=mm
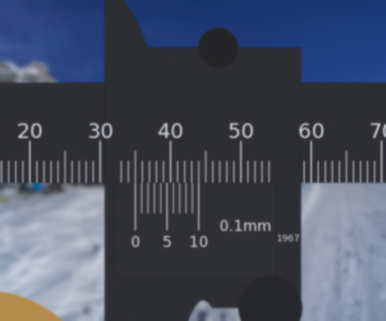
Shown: value=35.0 unit=mm
